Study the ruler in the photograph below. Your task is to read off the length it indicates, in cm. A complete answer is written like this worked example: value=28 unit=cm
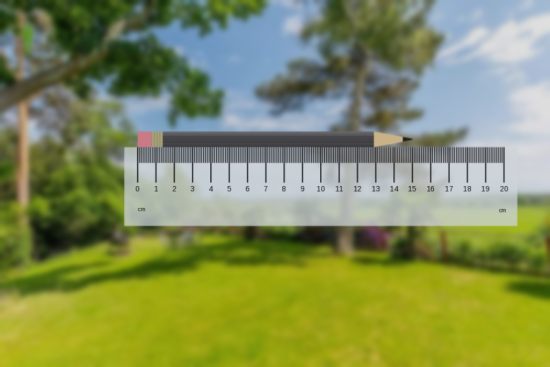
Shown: value=15 unit=cm
